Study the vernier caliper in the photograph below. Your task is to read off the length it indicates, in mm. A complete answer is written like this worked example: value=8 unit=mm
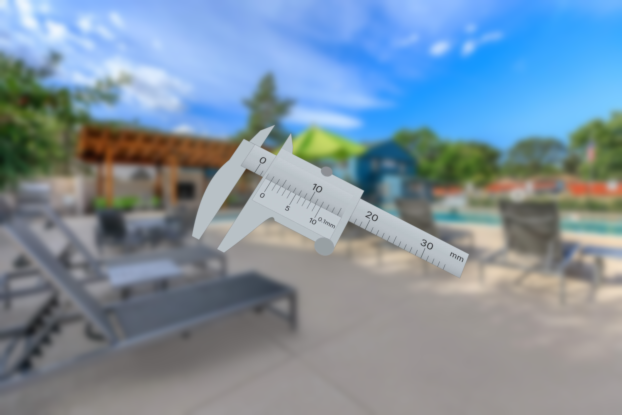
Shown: value=3.0 unit=mm
